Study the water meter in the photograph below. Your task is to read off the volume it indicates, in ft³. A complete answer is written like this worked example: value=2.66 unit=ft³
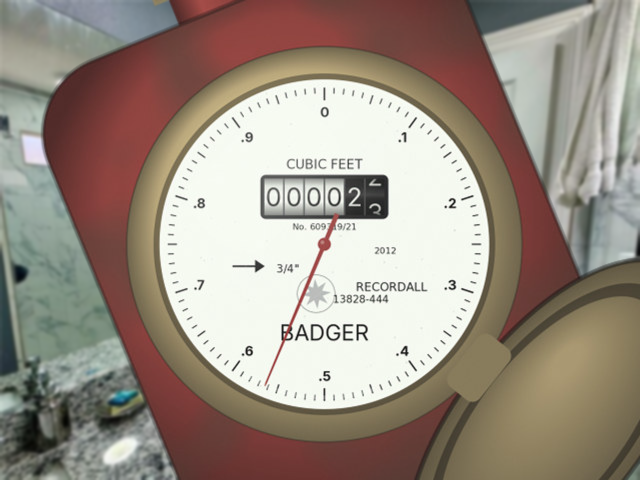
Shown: value=22.56 unit=ft³
